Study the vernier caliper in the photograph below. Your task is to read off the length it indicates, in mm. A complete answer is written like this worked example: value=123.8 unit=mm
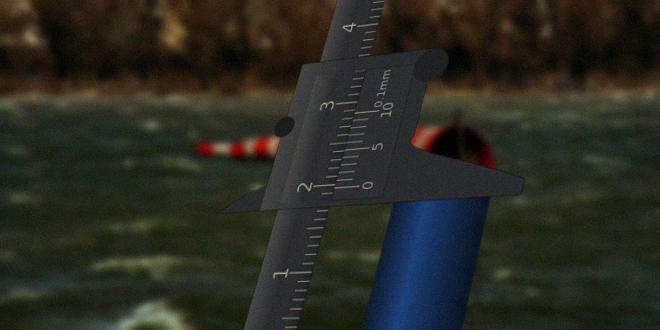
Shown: value=19.6 unit=mm
